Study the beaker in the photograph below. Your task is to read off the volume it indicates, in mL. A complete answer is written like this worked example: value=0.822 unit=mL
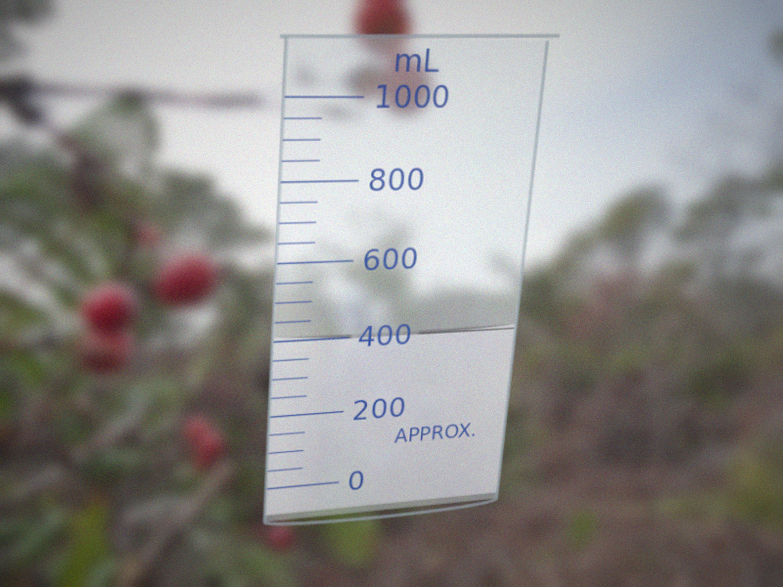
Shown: value=400 unit=mL
